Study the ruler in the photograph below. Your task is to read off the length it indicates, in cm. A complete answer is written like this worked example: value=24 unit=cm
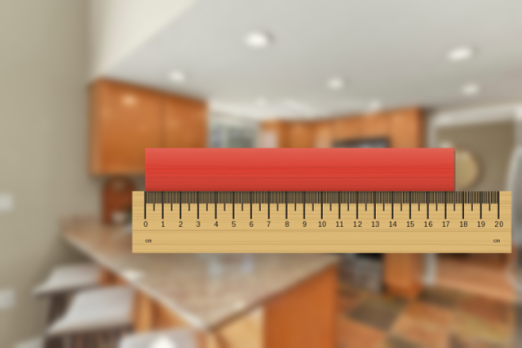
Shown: value=17.5 unit=cm
